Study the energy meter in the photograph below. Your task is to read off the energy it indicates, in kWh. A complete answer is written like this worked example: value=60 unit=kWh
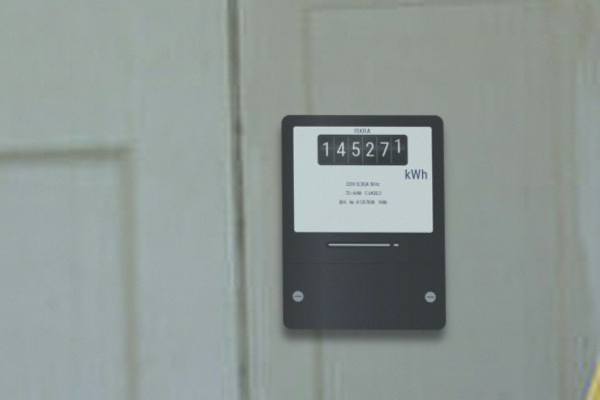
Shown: value=145271 unit=kWh
